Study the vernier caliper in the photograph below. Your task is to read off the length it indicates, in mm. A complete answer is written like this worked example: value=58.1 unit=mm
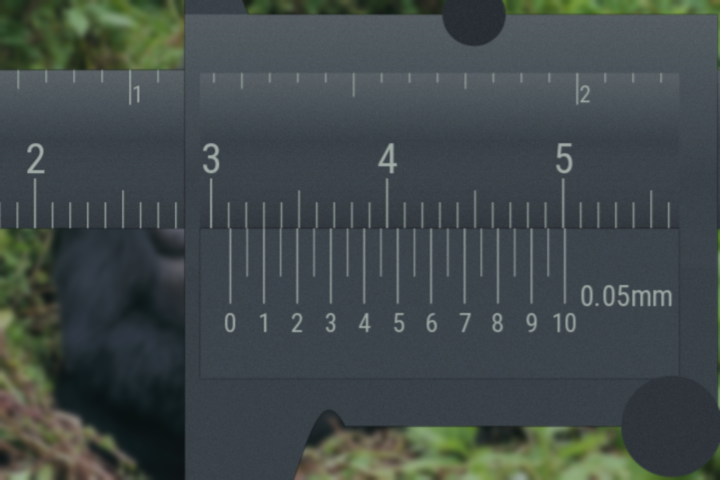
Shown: value=31.1 unit=mm
